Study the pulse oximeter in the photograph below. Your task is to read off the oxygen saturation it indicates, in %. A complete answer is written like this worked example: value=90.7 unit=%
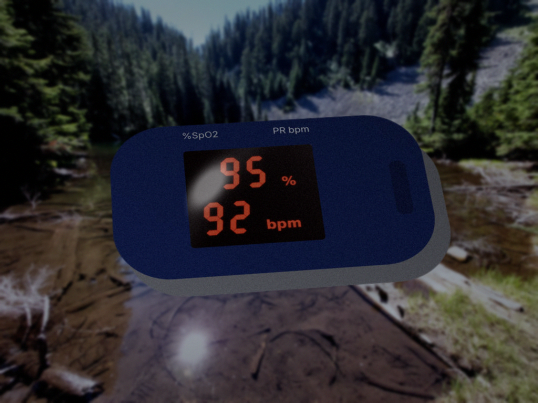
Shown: value=95 unit=%
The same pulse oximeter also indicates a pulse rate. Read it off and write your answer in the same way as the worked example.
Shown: value=92 unit=bpm
